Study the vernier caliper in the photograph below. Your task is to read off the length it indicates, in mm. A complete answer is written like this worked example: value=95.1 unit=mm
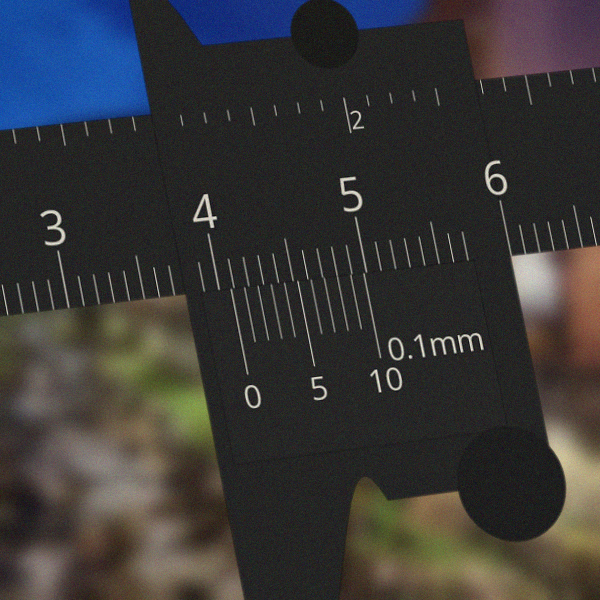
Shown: value=40.8 unit=mm
